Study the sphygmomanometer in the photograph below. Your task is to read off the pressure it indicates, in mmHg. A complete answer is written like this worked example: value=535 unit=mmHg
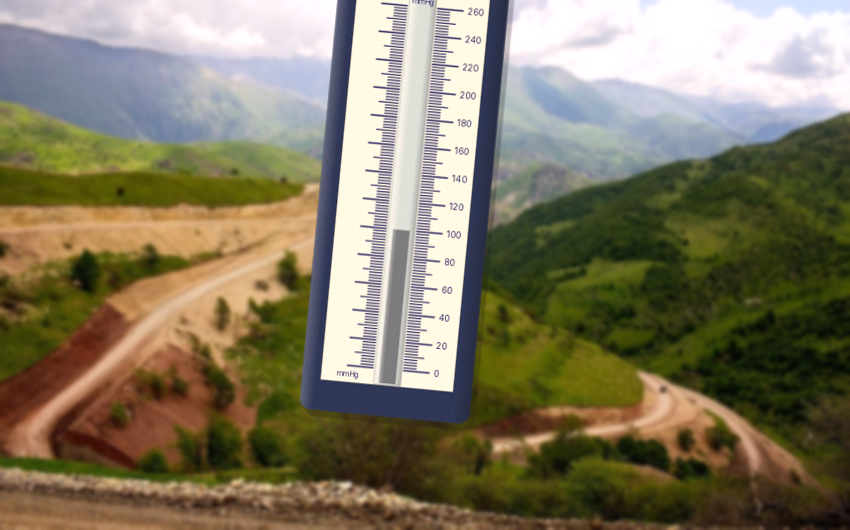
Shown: value=100 unit=mmHg
